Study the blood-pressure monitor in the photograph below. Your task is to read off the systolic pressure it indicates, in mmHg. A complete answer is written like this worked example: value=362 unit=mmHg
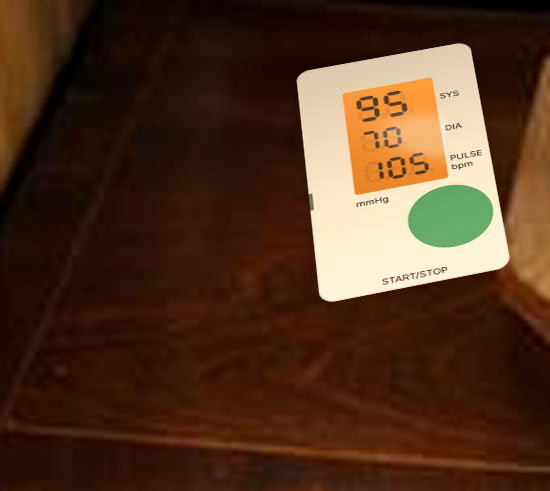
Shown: value=95 unit=mmHg
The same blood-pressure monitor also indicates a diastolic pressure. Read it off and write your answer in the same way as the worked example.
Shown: value=70 unit=mmHg
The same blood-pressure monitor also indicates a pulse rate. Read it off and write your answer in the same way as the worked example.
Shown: value=105 unit=bpm
